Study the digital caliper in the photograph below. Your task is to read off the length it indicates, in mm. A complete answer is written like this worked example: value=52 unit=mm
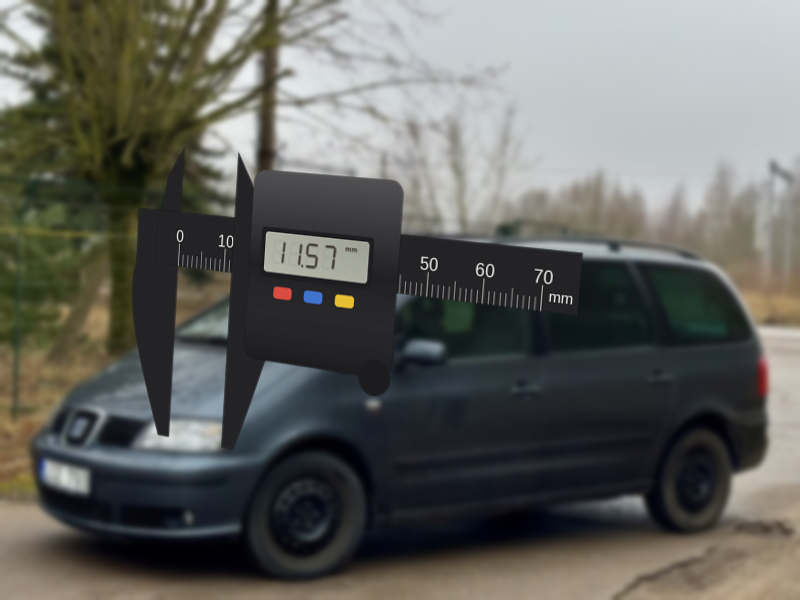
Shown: value=11.57 unit=mm
